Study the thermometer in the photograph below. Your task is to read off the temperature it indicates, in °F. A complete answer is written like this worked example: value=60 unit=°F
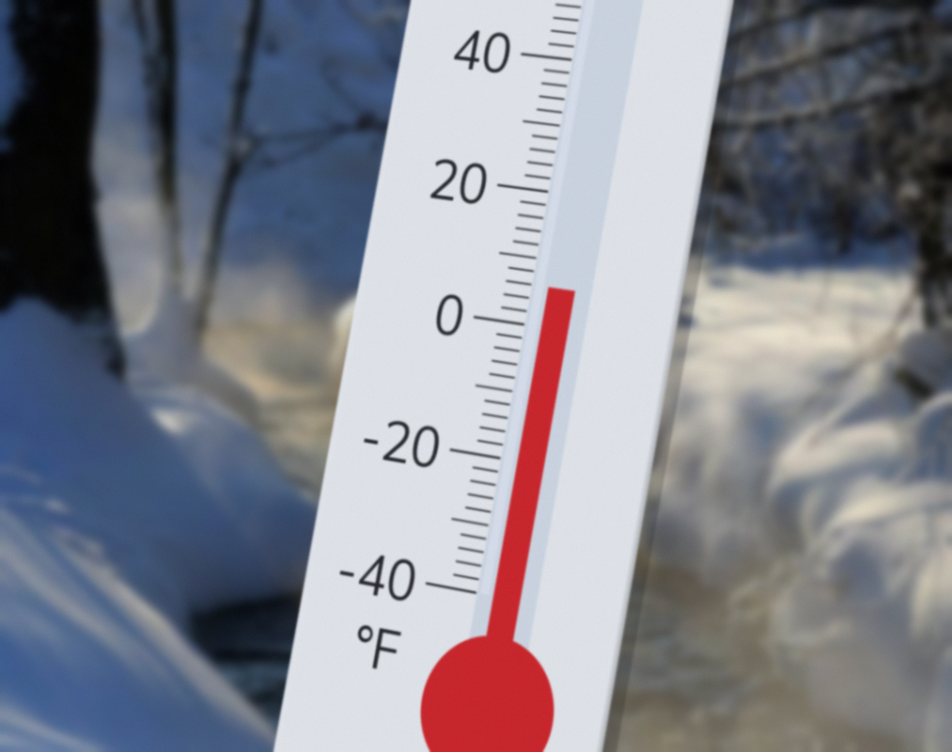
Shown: value=6 unit=°F
